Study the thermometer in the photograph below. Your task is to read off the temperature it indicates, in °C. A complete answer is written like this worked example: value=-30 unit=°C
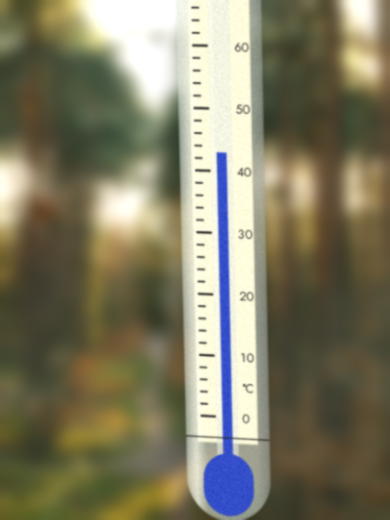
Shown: value=43 unit=°C
